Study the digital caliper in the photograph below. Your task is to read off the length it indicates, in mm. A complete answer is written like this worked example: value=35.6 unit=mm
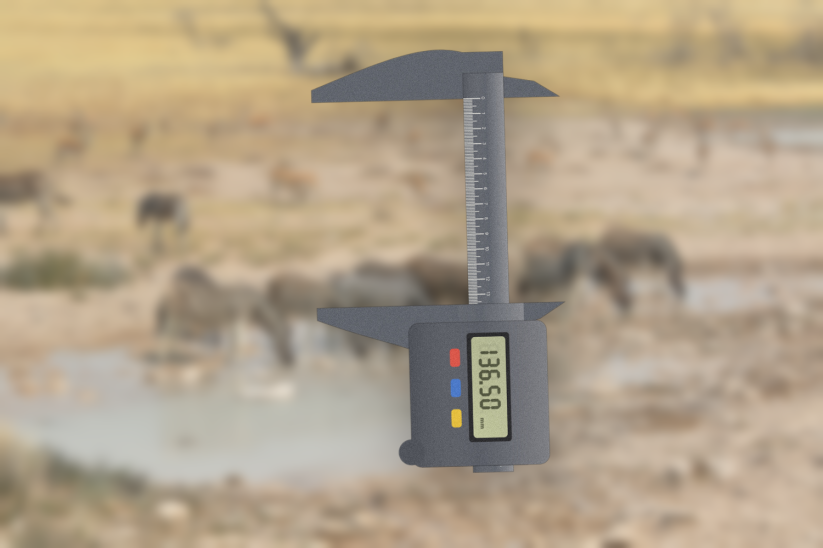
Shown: value=136.50 unit=mm
